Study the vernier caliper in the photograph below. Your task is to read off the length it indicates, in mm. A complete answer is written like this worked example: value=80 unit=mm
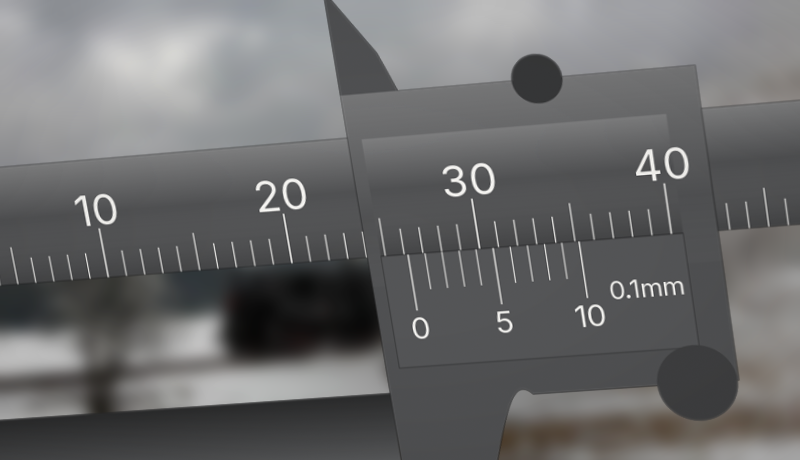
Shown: value=26.2 unit=mm
